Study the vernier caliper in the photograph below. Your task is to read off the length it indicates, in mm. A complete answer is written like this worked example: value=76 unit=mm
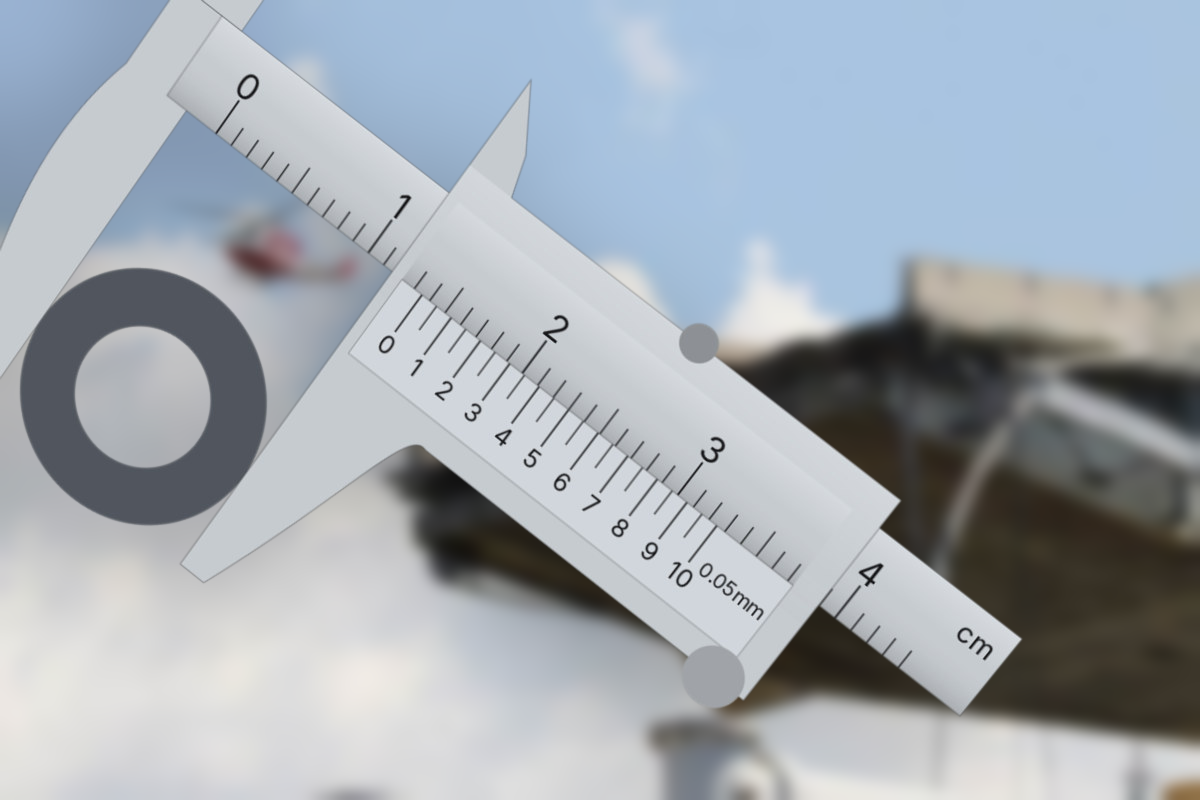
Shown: value=13.5 unit=mm
